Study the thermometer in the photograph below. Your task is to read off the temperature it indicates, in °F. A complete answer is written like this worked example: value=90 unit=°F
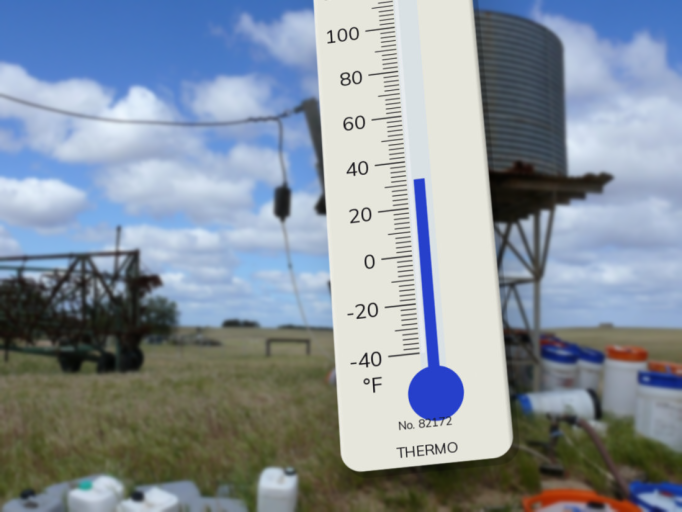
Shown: value=32 unit=°F
